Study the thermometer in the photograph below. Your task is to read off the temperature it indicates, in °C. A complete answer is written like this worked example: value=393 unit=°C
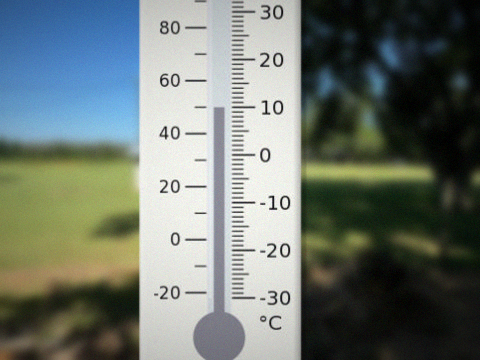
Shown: value=10 unit=°C
